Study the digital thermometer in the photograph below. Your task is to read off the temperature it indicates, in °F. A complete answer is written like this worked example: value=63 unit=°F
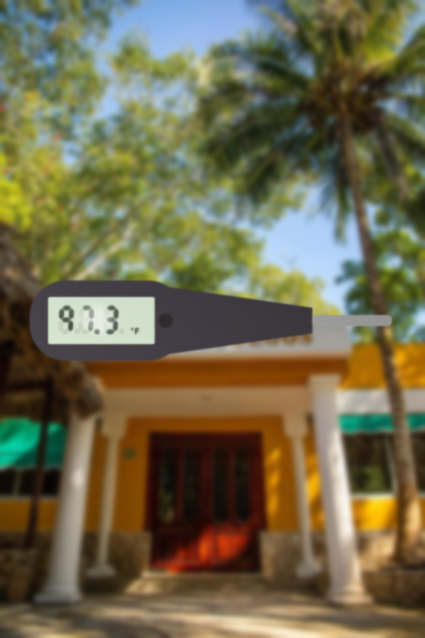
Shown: value=97.3 unit=°F
